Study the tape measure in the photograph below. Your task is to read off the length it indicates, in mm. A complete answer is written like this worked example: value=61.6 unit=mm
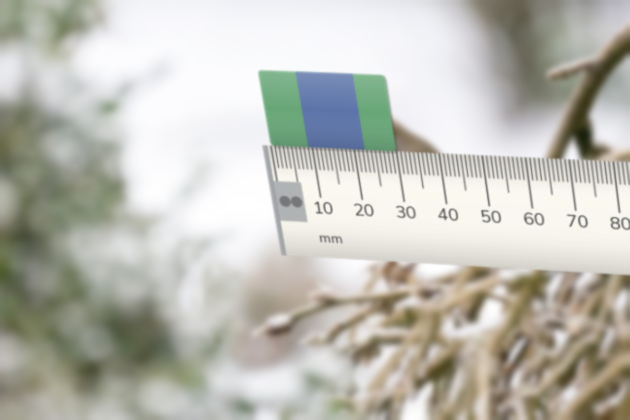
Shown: value=30 unit=mm
